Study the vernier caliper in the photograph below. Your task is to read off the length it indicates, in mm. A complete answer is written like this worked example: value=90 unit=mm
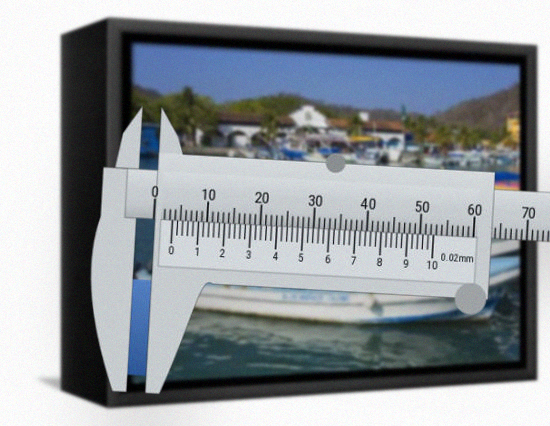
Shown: value=3.5 unit=mm
